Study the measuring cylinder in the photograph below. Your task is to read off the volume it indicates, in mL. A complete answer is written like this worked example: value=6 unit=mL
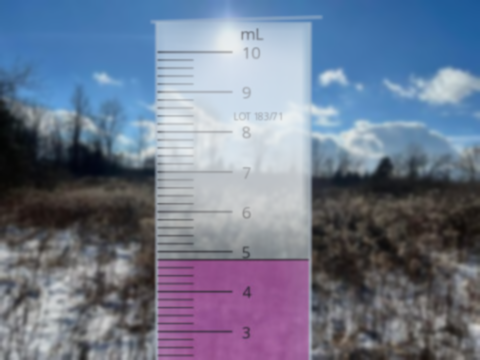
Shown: value=4.8 unit=mL
